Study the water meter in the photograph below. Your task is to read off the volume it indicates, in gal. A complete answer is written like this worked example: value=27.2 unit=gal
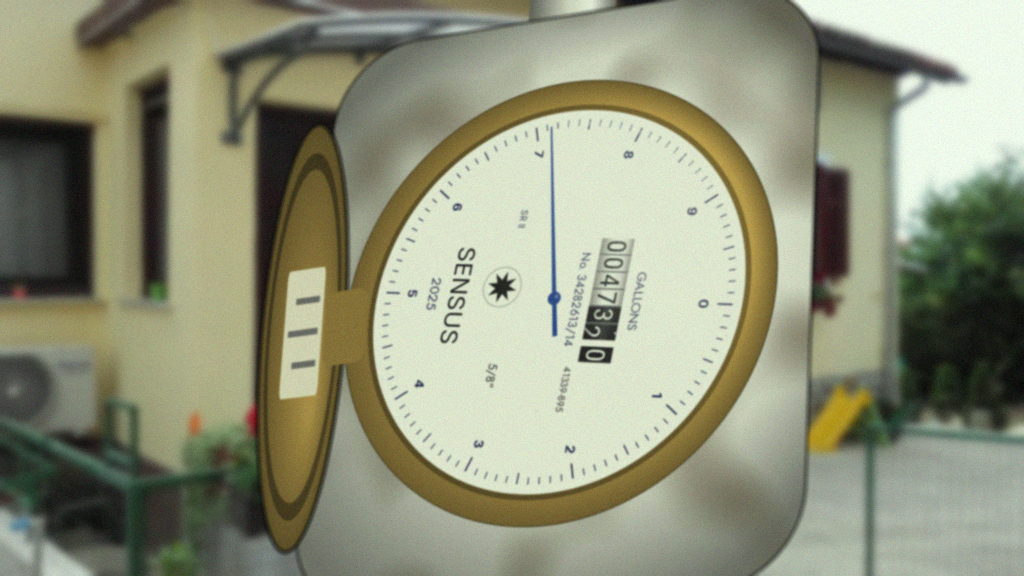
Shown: value=47317.1 unit=gal
